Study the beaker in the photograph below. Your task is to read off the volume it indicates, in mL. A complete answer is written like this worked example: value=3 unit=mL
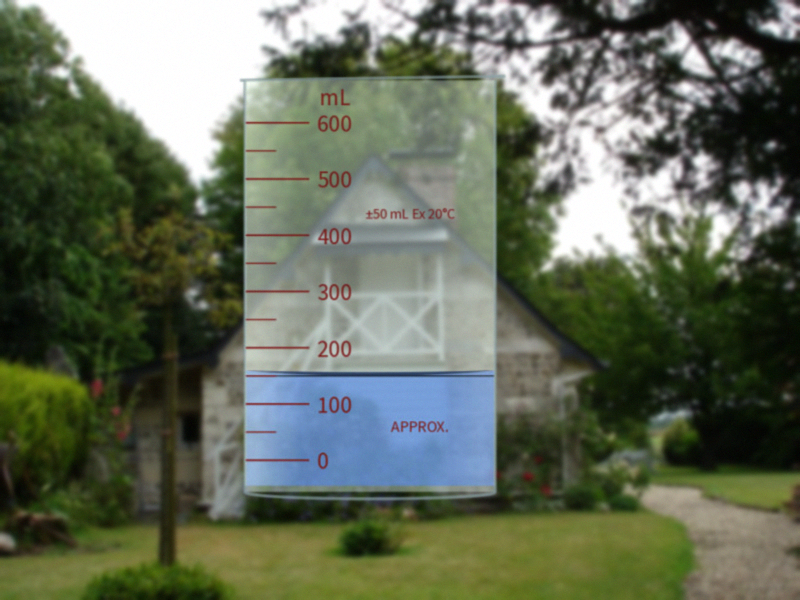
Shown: value=150 unit=mL
